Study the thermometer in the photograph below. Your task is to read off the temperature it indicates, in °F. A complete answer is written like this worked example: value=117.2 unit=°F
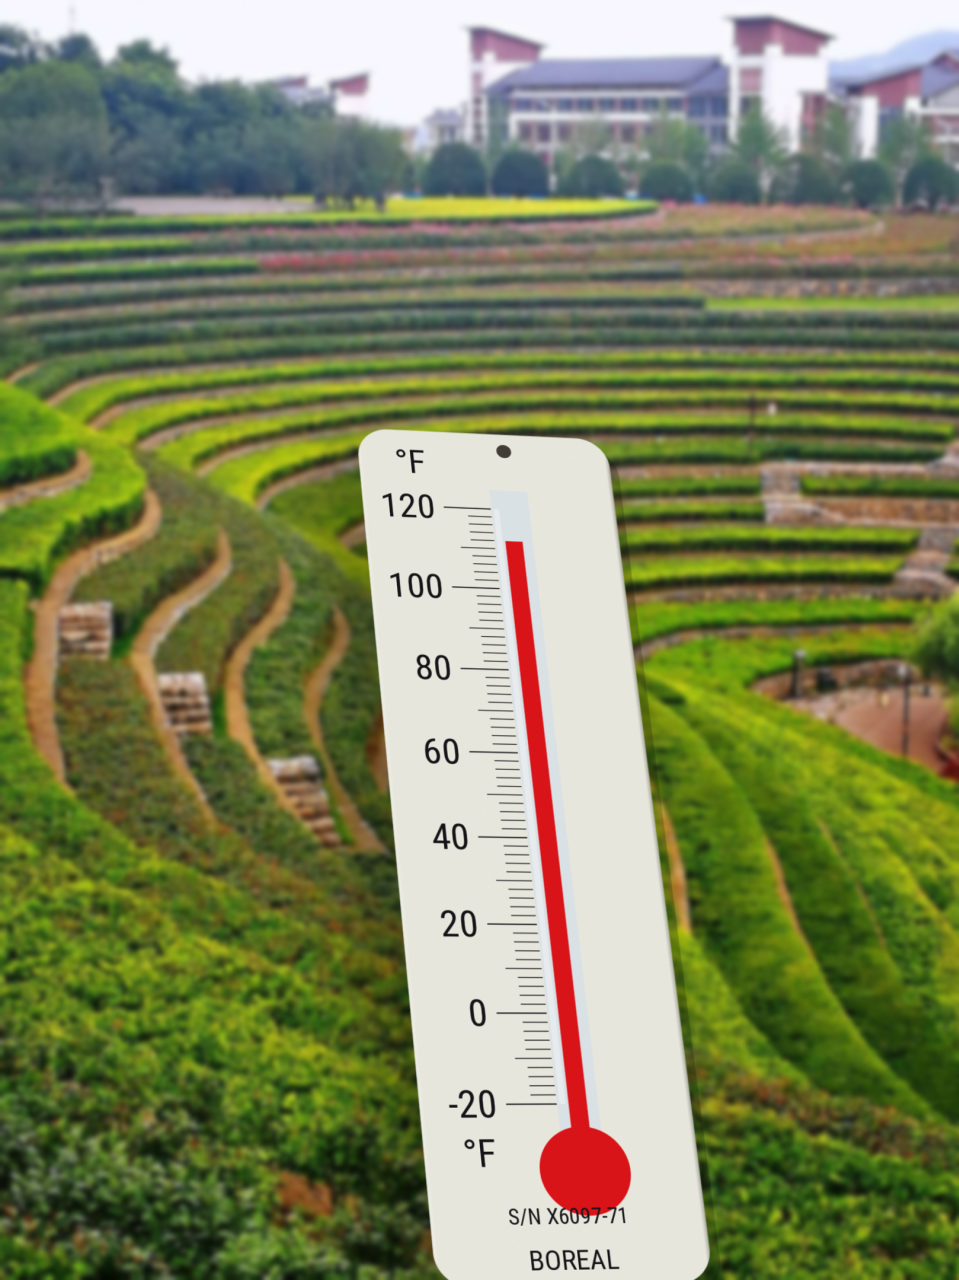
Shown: value=112 unit=°F
